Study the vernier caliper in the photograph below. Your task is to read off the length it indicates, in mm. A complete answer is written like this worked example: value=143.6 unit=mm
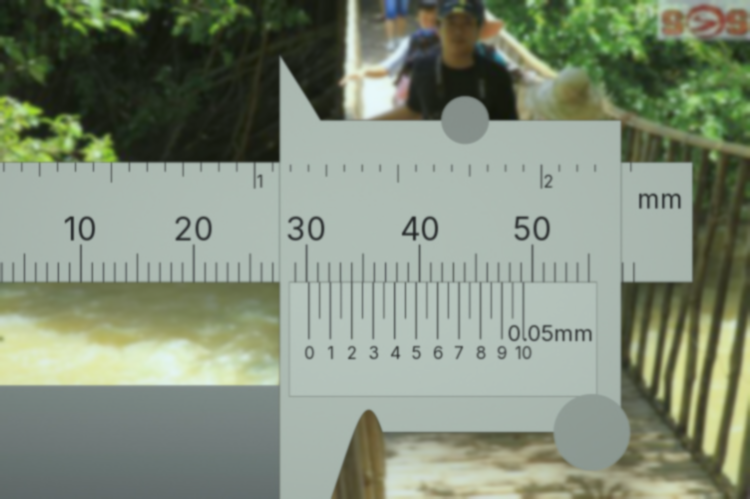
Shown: value=30.2 unit=mm
